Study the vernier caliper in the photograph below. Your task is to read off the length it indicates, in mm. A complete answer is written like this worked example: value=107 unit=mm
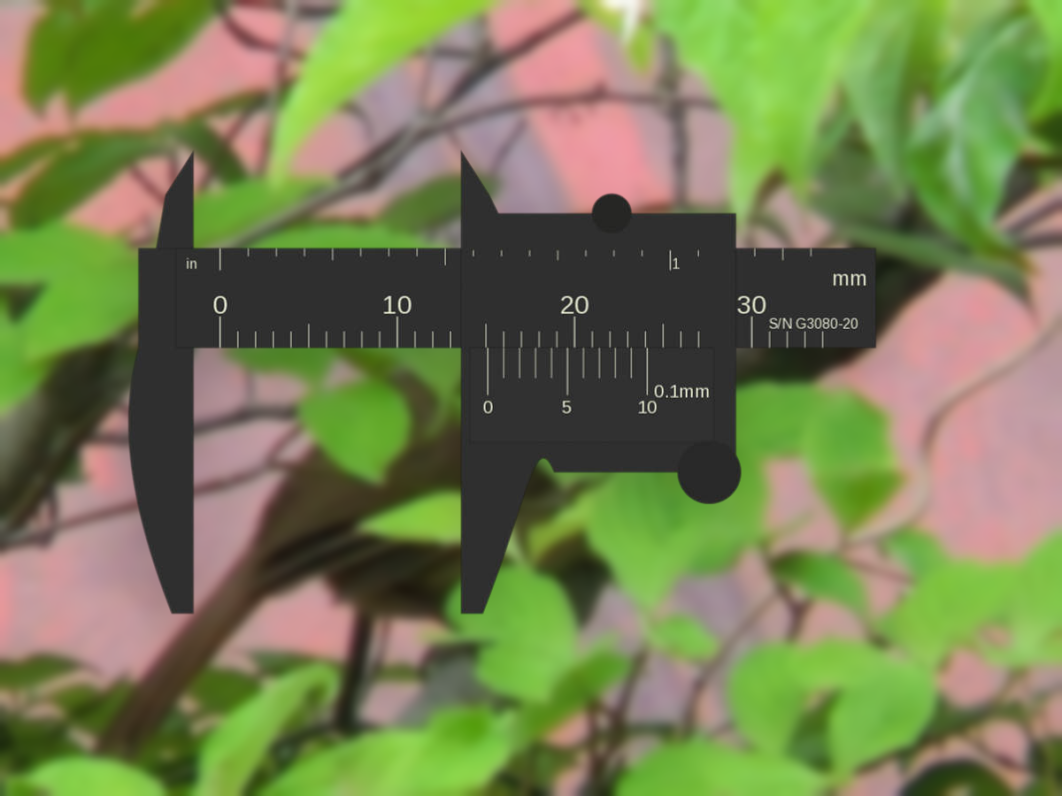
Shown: value=15.1 unit=mm
